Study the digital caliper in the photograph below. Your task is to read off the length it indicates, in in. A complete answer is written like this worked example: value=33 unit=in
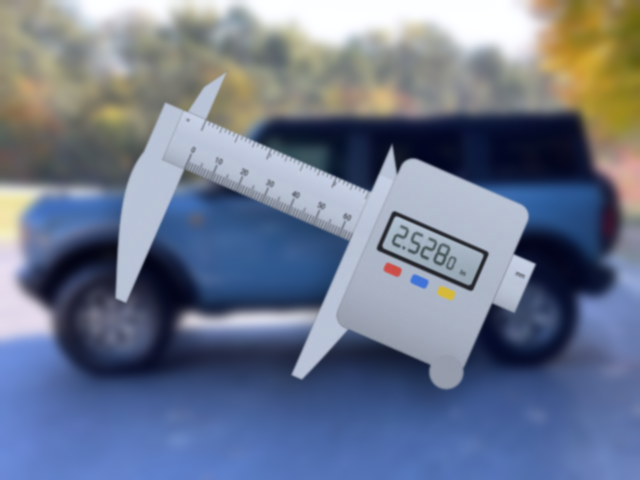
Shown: value=2.5280 unit=in
